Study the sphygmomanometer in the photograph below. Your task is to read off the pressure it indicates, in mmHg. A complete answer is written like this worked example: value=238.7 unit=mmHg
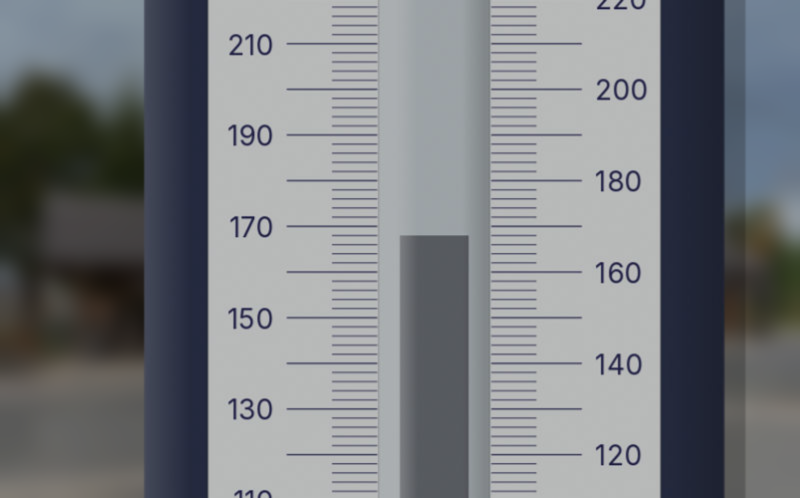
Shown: value=168 unit=mmHg
